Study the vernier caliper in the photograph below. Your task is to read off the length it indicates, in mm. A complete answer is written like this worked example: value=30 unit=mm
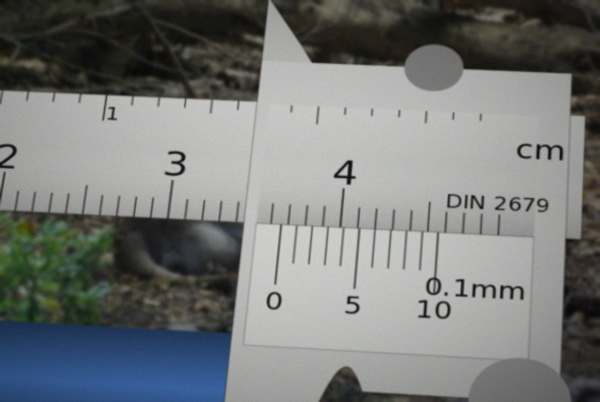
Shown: value=36.6 unit=mm
